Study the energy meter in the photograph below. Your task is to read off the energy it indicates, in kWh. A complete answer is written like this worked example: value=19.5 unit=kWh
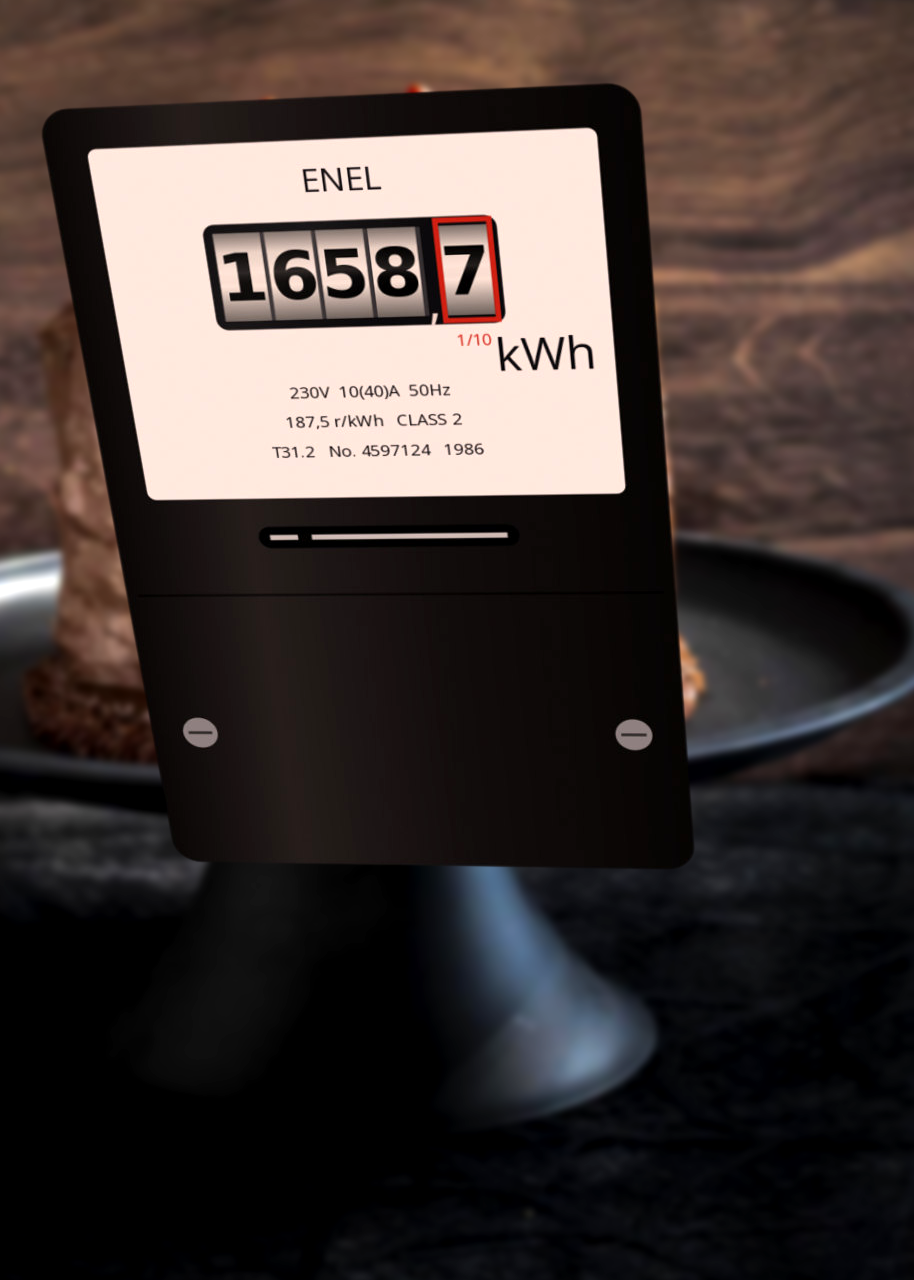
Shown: value=1658.7 unit=kWh
